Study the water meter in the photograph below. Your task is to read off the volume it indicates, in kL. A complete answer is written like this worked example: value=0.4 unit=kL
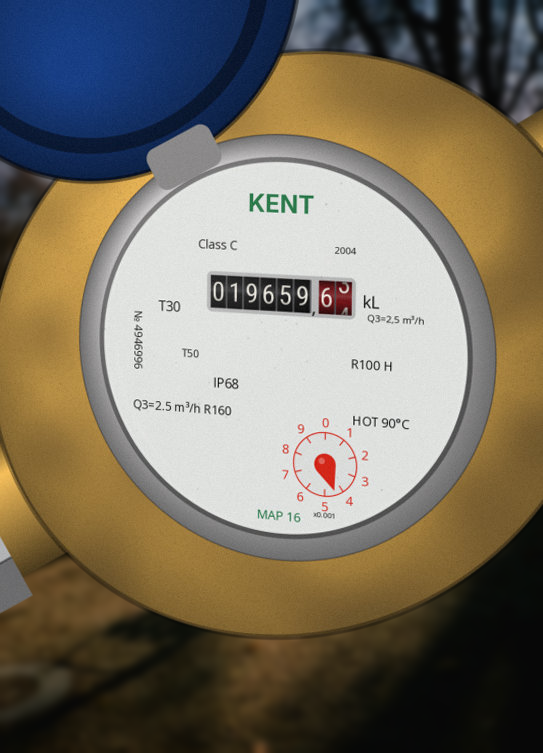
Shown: value=19659.634 unit=kL
